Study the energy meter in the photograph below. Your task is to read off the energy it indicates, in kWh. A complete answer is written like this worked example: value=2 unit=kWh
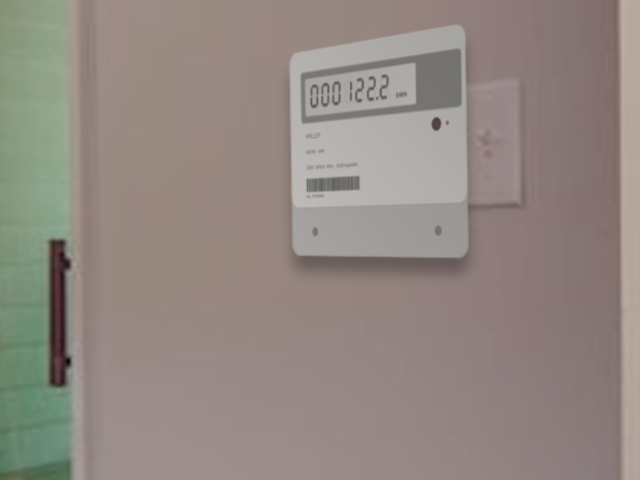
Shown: value=122.2 unit=kWh
